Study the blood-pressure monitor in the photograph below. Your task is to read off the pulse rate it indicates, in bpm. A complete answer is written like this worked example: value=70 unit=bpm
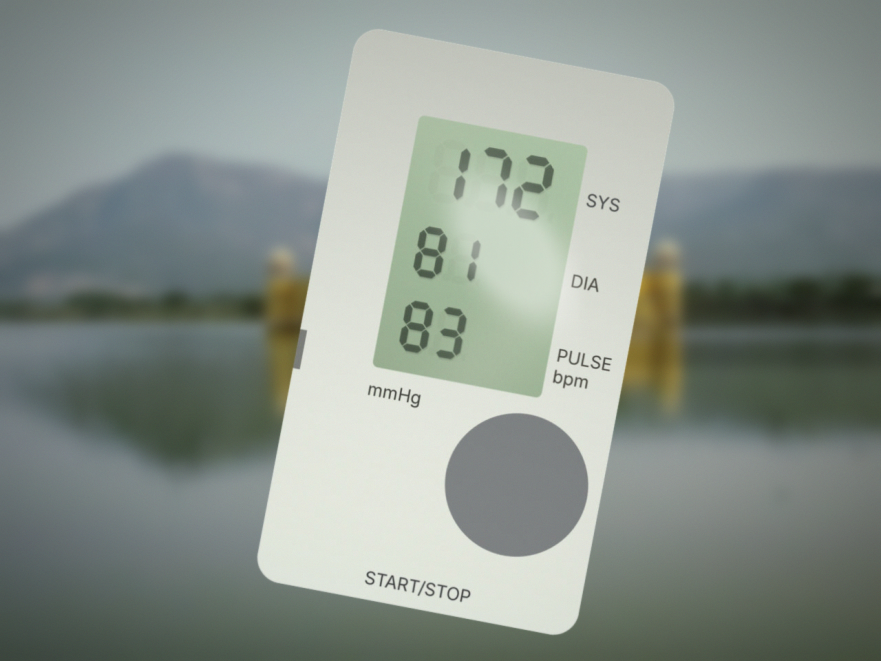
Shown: value=83 unit=bpm
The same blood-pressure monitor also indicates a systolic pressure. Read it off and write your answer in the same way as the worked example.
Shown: value=172 unit=mmHg
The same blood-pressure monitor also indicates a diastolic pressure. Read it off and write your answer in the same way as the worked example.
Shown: value=81 unit=mmHg
